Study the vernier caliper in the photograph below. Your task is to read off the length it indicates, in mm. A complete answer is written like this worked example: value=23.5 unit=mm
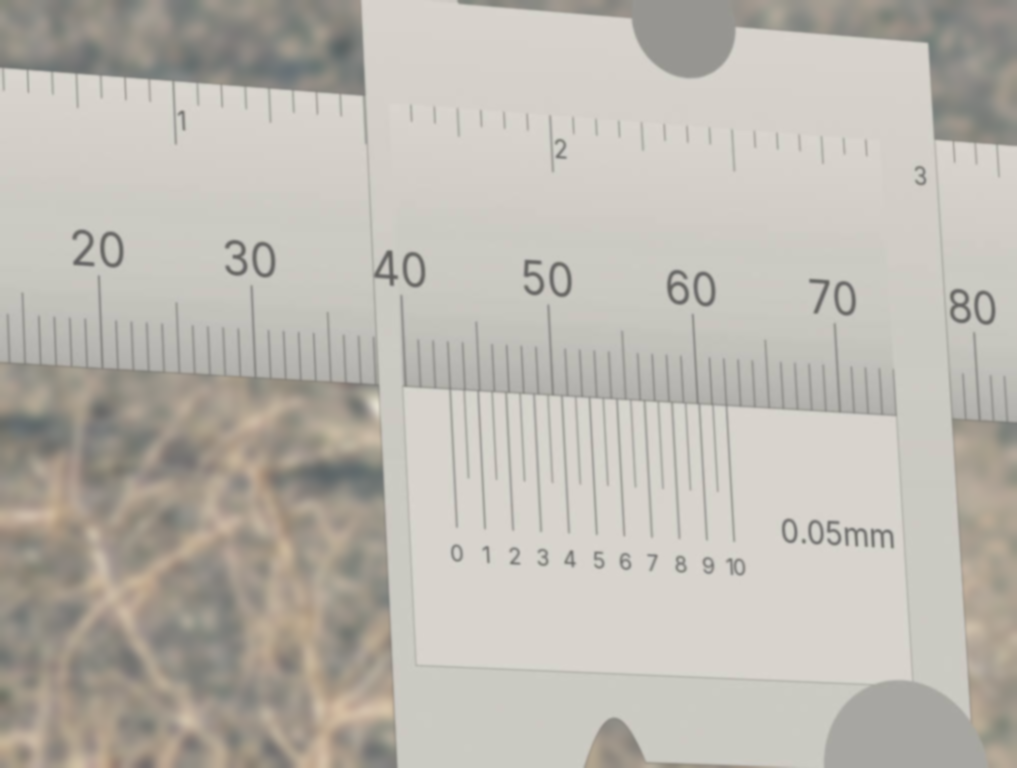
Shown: value=43.0 unit=mm
